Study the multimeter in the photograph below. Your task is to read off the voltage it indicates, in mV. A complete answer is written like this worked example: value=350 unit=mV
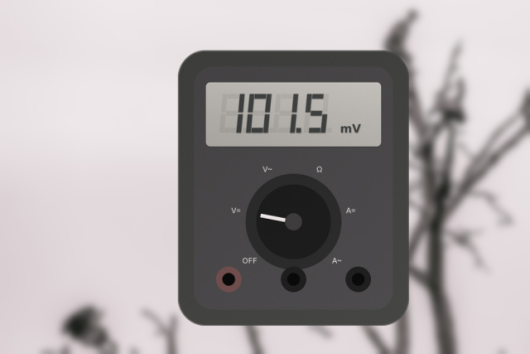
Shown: value=101.5 unit=mV
